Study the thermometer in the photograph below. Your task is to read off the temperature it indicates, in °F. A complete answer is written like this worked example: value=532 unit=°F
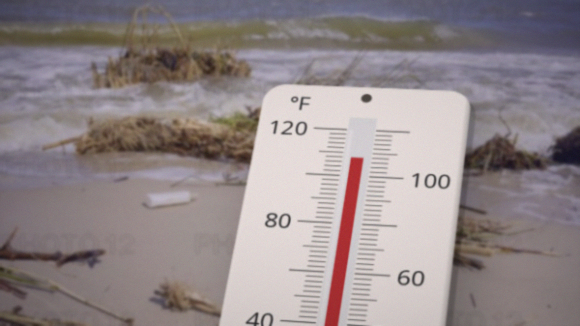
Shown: value=108 unit=°F
